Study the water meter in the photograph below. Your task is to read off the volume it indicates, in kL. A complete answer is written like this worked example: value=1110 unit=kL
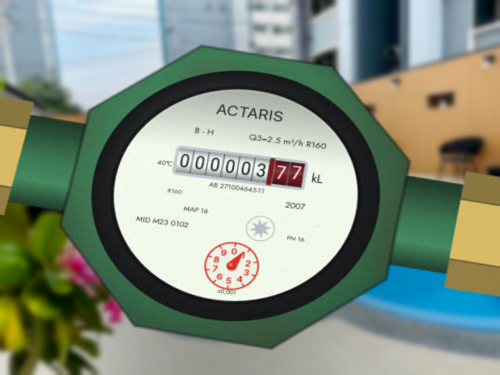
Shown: value=3.770 unit=kL
